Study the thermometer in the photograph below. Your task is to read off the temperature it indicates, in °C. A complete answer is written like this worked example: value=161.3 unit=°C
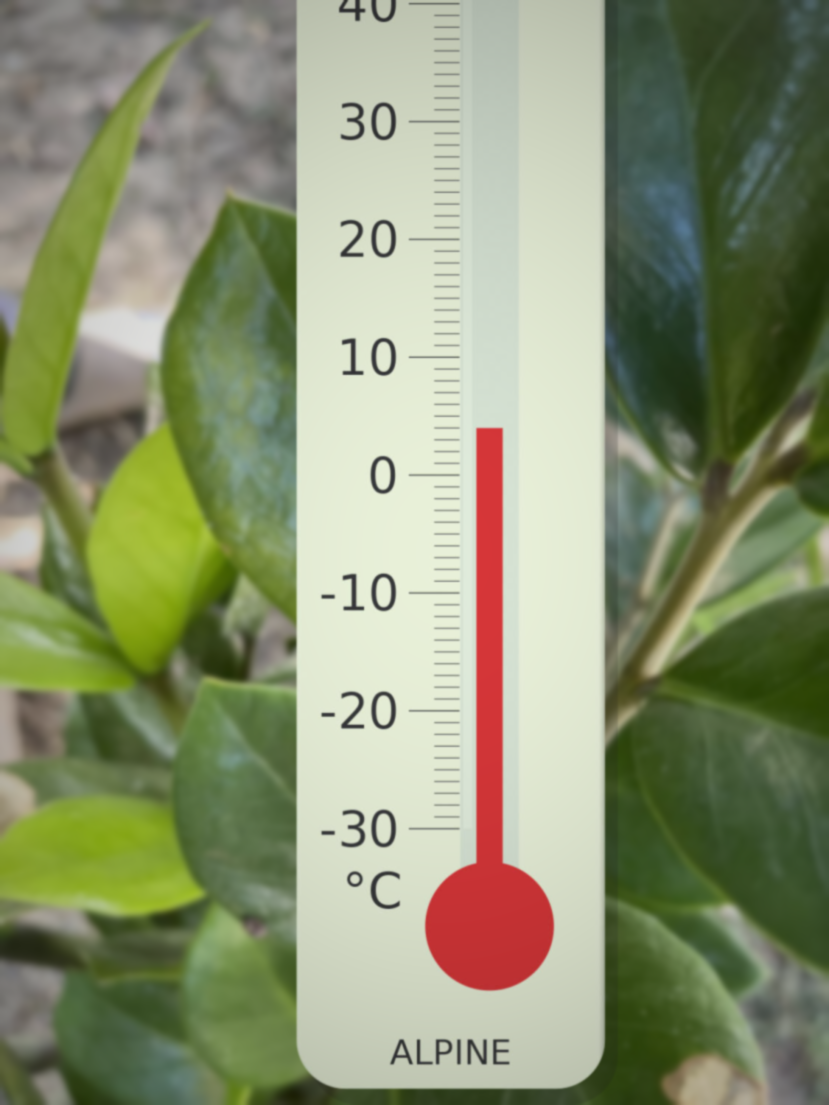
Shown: value=4 unit=°C
